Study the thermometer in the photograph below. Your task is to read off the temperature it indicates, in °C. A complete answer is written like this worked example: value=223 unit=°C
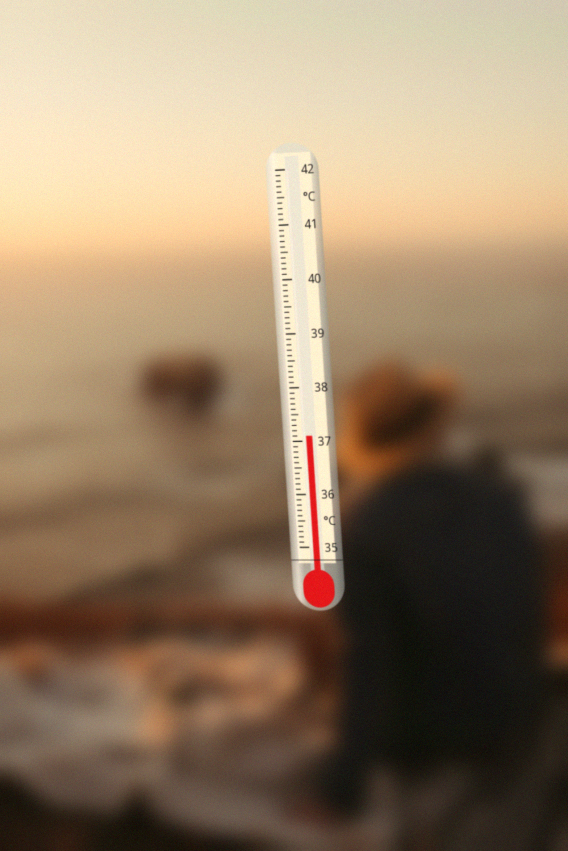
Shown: value=37.1 unit=°C
